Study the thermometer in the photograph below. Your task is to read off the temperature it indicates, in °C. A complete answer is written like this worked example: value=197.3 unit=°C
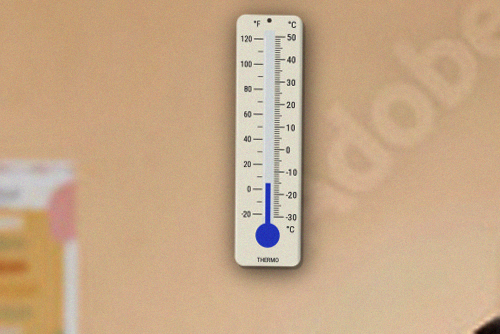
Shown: value=-15 unit=°C
